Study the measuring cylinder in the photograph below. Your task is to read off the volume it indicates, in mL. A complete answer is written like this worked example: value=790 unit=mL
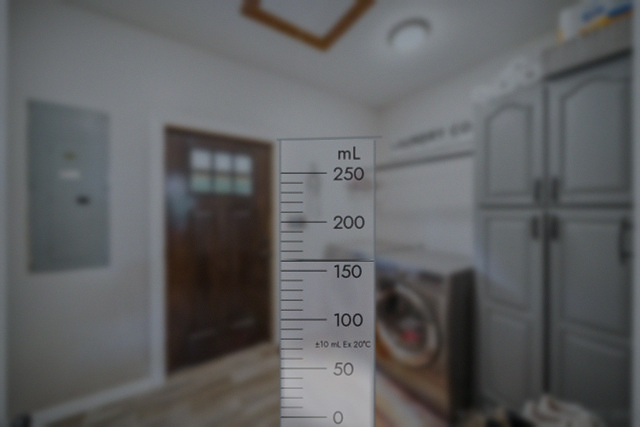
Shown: value=160 unit=mL
